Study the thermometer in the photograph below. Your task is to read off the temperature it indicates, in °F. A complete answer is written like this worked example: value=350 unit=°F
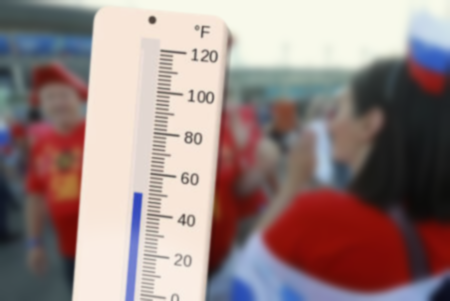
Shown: value=50 unit=°F
